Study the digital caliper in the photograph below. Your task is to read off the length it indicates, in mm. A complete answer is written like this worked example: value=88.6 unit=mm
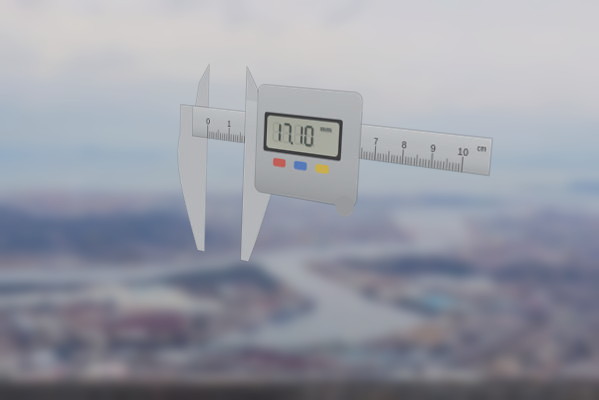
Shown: value=17.10 unit=mm
